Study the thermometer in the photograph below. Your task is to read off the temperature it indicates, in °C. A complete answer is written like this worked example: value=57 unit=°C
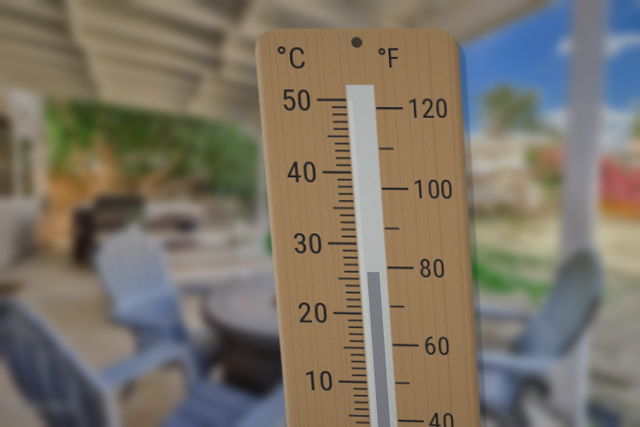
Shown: value=26 unit=°C
